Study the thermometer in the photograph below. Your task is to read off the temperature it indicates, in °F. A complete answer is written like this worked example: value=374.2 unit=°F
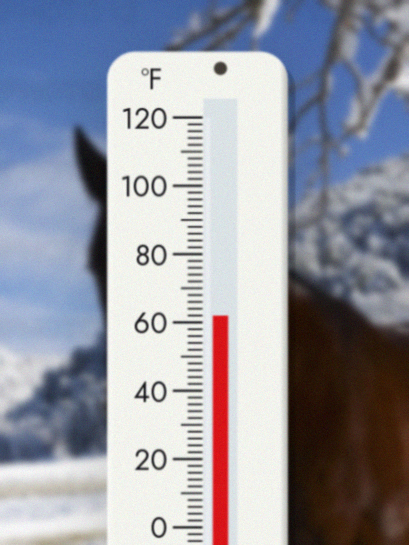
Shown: value=62 unit=°F
